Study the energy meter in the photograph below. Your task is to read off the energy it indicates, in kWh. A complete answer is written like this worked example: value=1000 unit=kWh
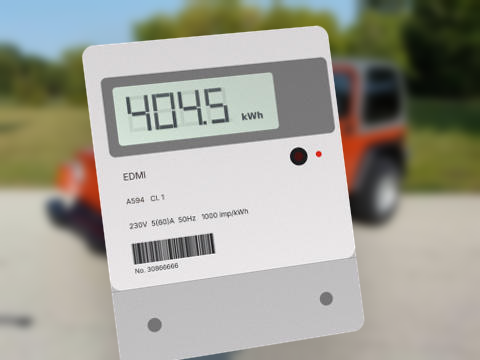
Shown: value=404.5 unit=kWh
